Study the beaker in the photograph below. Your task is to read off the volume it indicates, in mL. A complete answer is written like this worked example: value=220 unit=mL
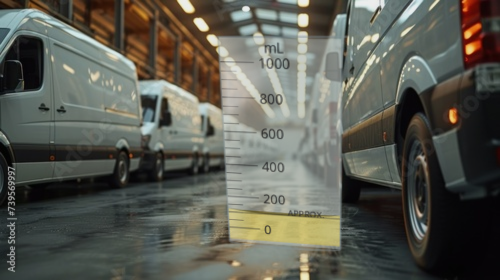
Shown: value=100 unit=mL
